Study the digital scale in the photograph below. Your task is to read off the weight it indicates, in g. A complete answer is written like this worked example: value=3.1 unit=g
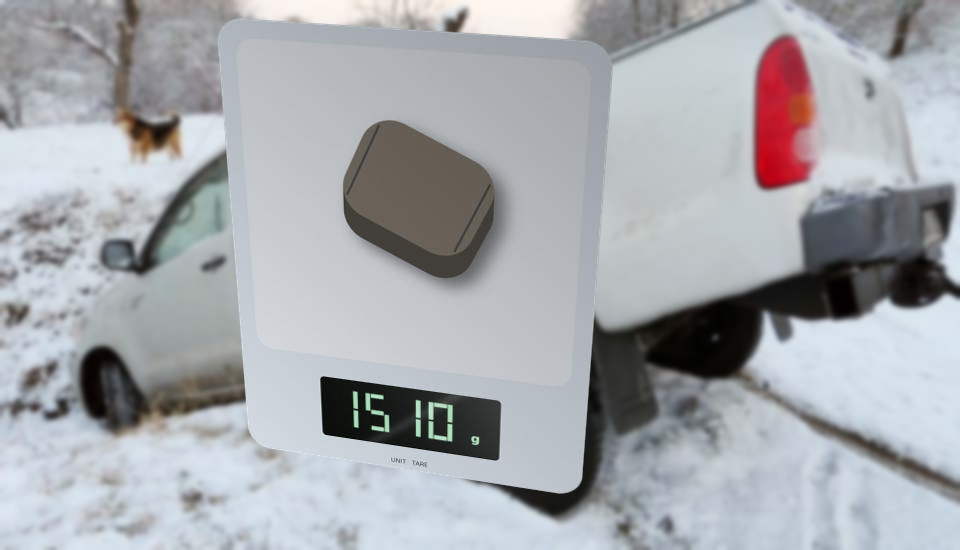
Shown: value=1510 unit=g
